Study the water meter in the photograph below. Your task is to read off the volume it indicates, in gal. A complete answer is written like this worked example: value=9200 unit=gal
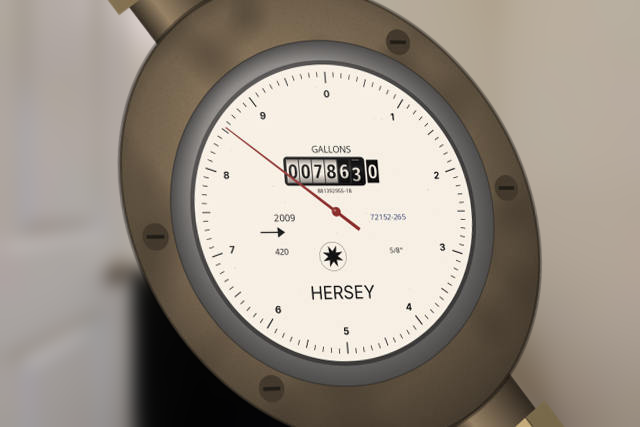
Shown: value=78628.5 unit=gal
